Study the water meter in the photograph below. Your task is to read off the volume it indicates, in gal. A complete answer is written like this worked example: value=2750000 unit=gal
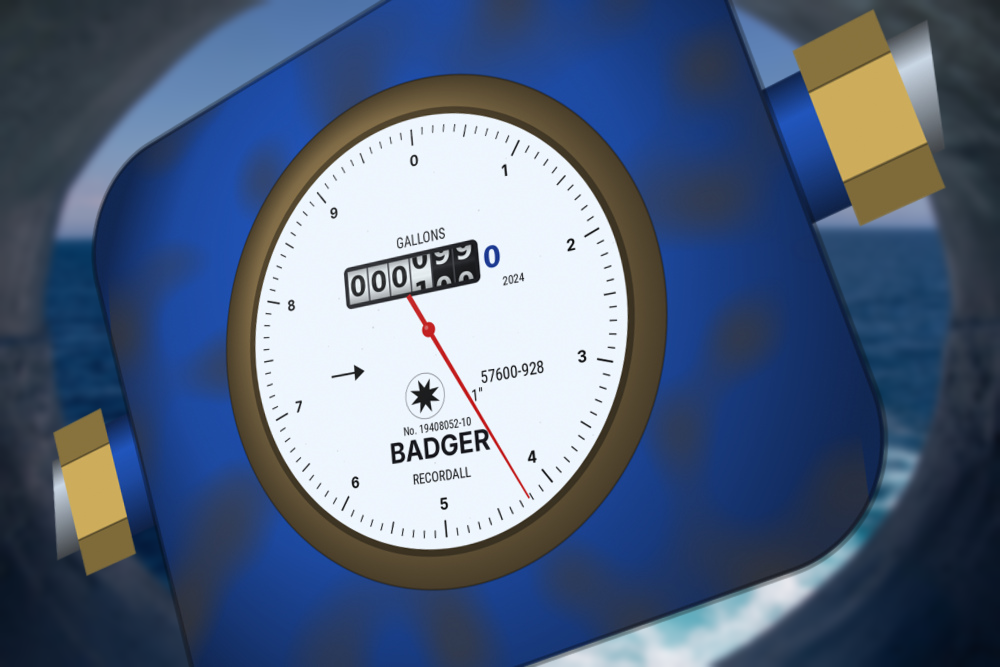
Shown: value=994.2 unit=gal
